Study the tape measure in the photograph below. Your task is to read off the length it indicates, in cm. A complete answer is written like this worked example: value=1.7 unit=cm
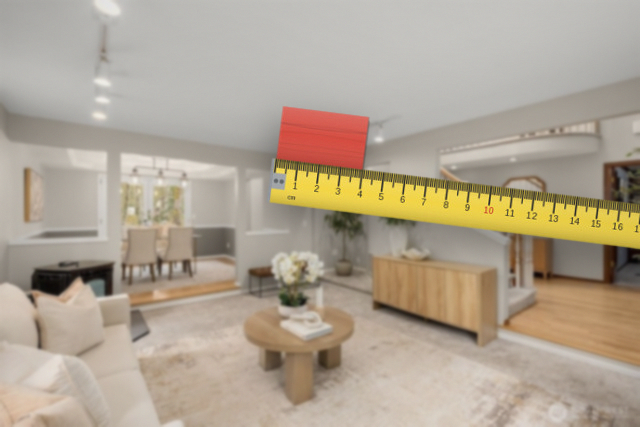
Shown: value=4 unit=cm
